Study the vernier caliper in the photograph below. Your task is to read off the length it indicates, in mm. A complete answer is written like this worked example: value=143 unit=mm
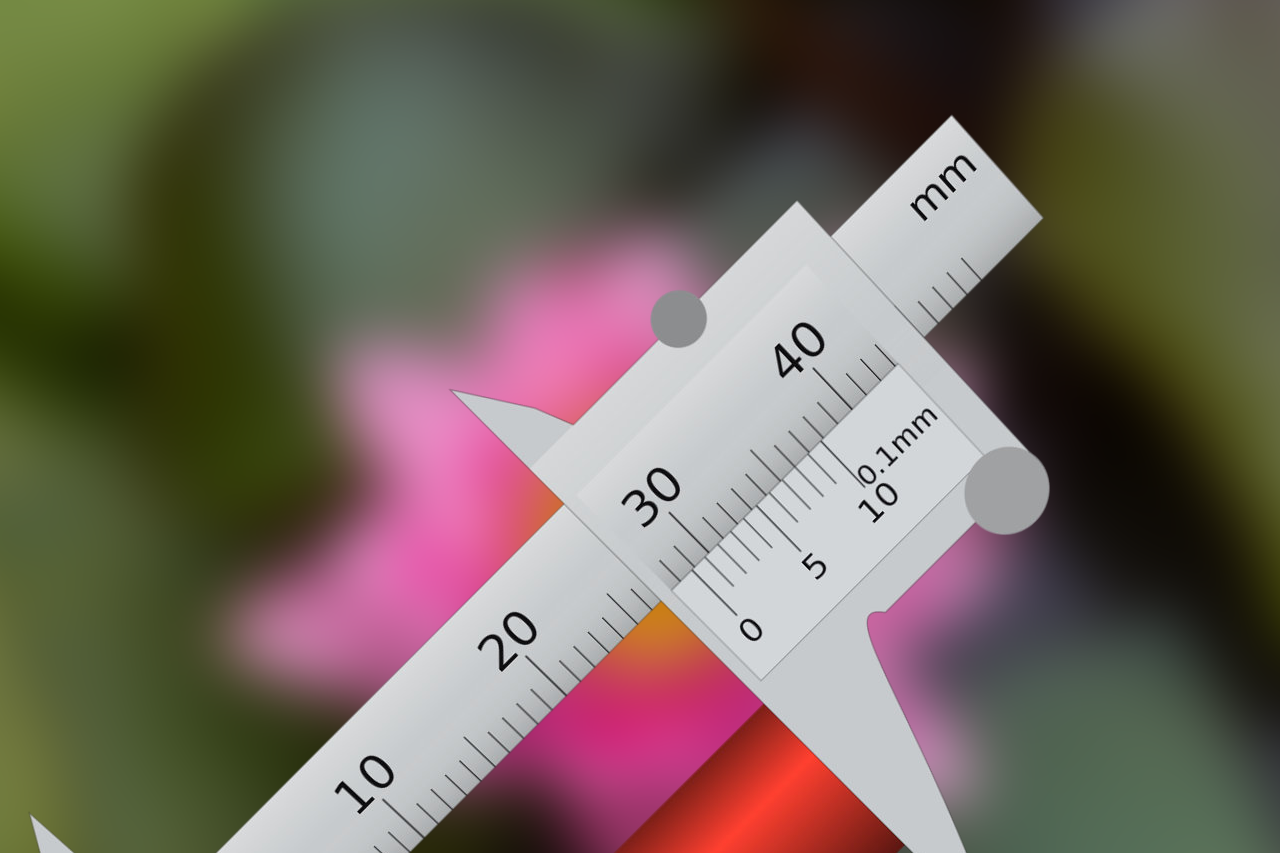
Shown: value=28.8 unit=mm
